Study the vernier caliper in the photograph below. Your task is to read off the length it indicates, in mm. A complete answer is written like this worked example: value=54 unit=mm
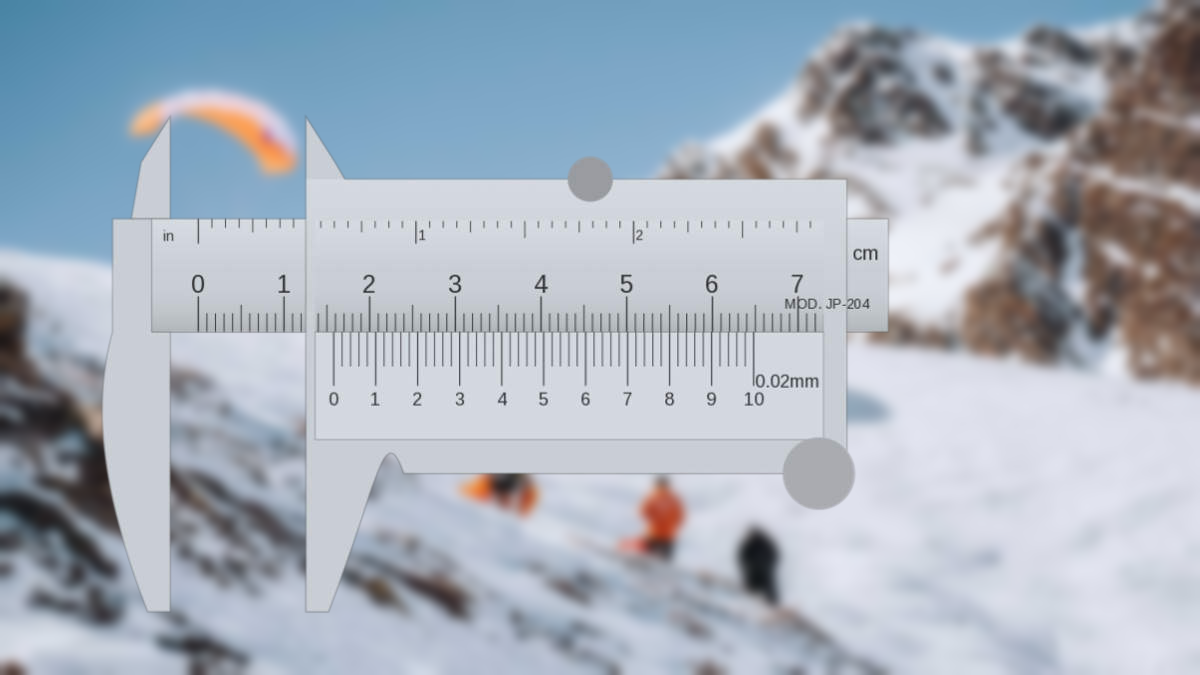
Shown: value=15.8 unit=mm
